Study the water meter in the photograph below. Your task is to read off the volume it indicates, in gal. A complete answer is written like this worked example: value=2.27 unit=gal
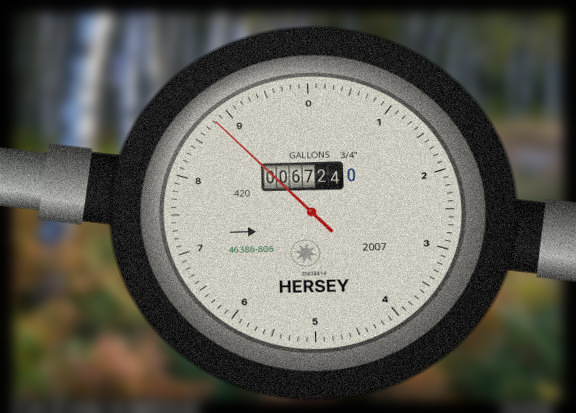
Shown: value=67238.8 unit=gal
